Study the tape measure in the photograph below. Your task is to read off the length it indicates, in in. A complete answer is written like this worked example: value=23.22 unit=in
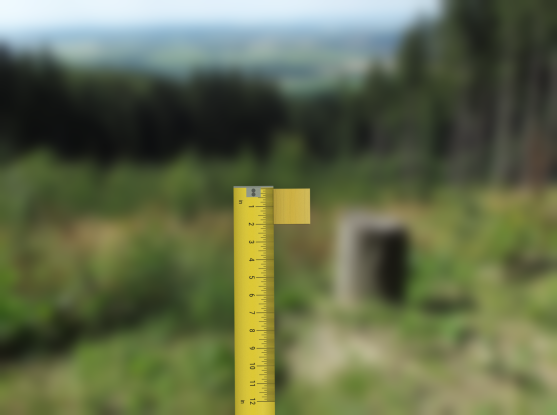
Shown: value=2 unit=in
